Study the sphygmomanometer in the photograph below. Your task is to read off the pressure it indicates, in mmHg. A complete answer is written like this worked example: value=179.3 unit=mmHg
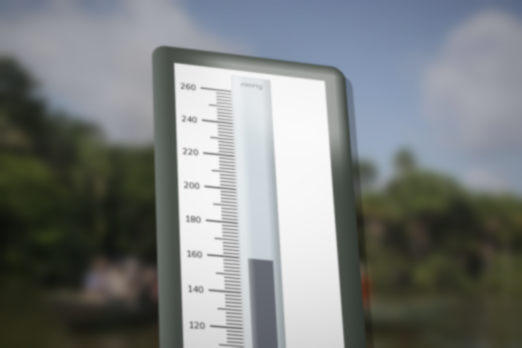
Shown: value=160 unit=mmHg
